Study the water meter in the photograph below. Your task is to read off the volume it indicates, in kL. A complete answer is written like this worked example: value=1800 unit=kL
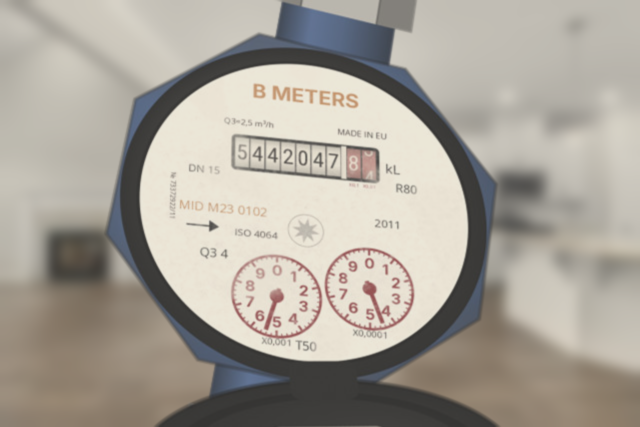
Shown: value=5442047.8354 unit=kL
